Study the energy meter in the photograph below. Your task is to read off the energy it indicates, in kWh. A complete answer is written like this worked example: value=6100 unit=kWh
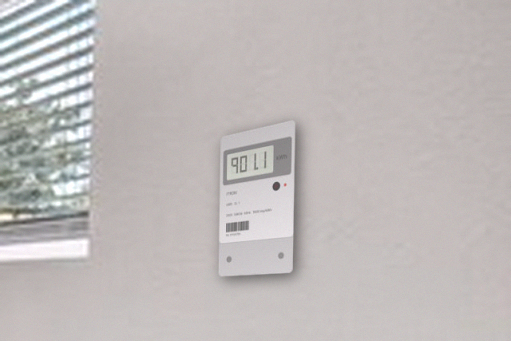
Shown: value=901.1 unit=kWh
